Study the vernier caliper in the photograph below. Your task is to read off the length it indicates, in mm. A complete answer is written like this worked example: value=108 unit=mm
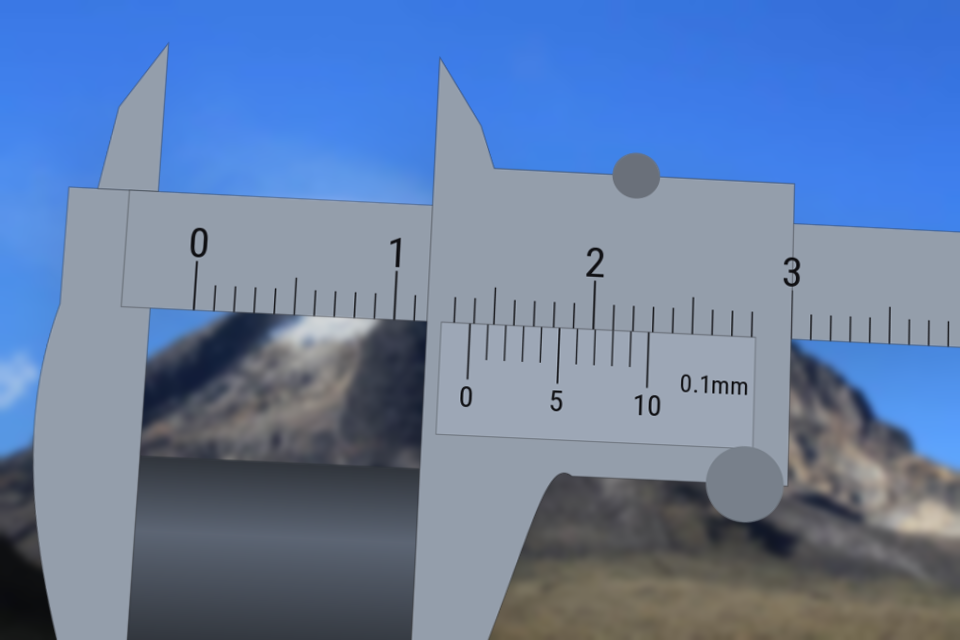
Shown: value=13.8 unit=mm
